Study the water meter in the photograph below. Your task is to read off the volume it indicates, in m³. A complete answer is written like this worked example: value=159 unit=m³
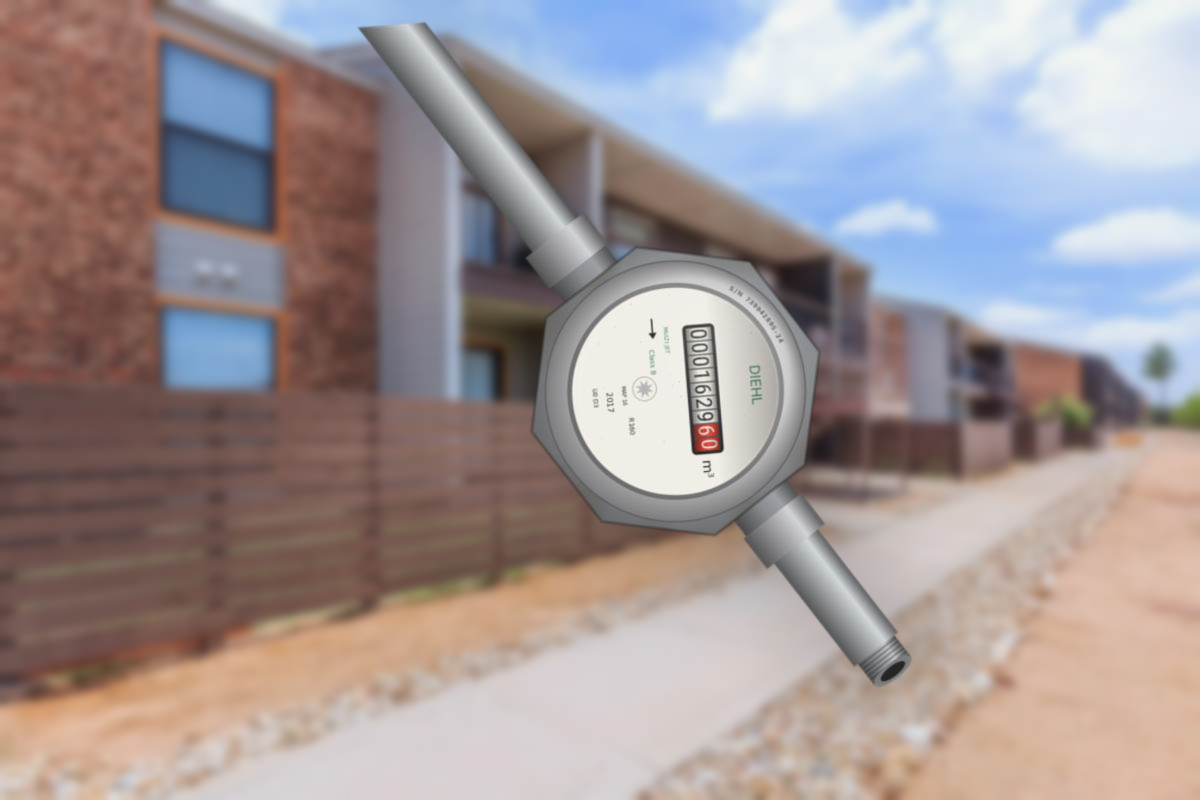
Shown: value=1629.60 unit=m³
